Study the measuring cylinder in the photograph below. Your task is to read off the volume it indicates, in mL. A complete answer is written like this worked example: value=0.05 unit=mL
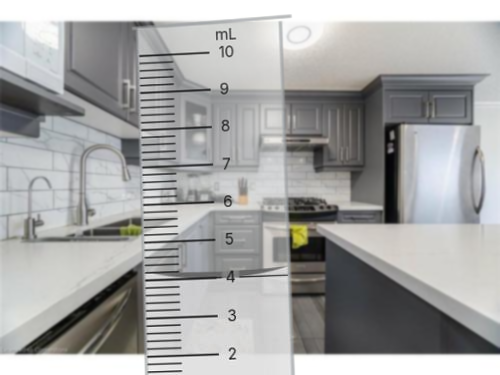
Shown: value=4 unit=mL
